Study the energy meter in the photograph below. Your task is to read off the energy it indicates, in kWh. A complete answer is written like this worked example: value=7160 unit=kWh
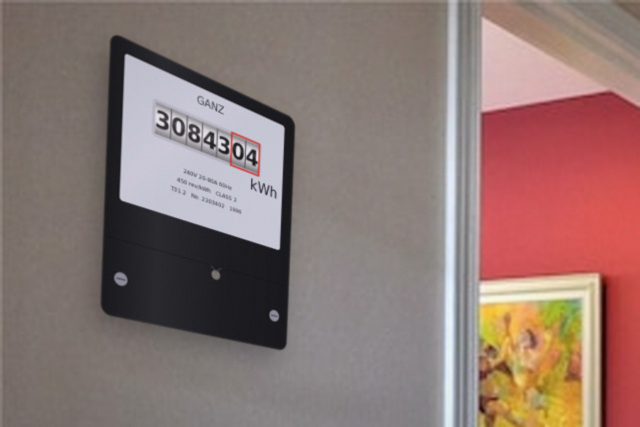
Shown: value=30843.04 unit=kWh
